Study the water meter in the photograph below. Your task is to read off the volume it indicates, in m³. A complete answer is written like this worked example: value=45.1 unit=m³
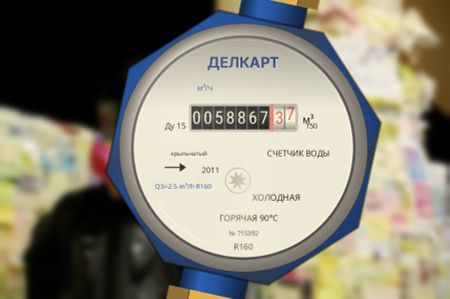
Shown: value=58867.37 unit=m³
